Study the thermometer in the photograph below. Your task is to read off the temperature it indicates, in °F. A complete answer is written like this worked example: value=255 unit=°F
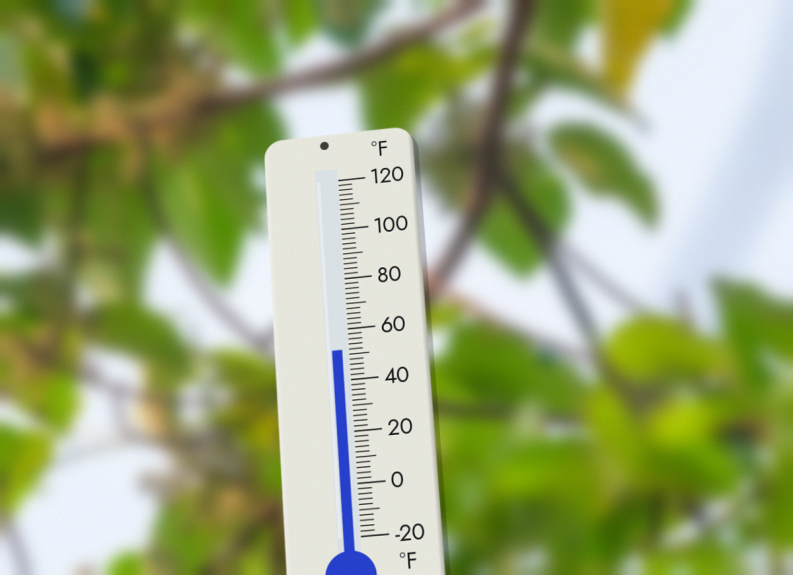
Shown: value=52 unit=°F
